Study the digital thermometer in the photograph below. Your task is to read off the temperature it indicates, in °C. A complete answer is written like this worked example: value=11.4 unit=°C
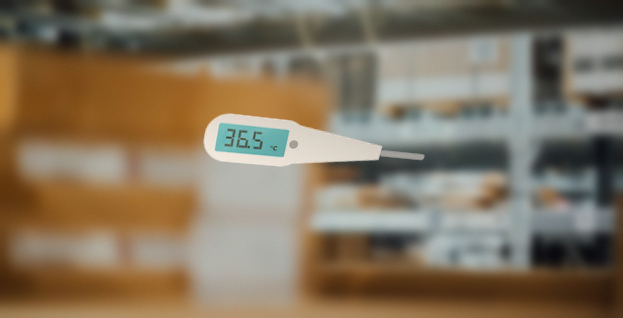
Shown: value=36.5 unit=°C
